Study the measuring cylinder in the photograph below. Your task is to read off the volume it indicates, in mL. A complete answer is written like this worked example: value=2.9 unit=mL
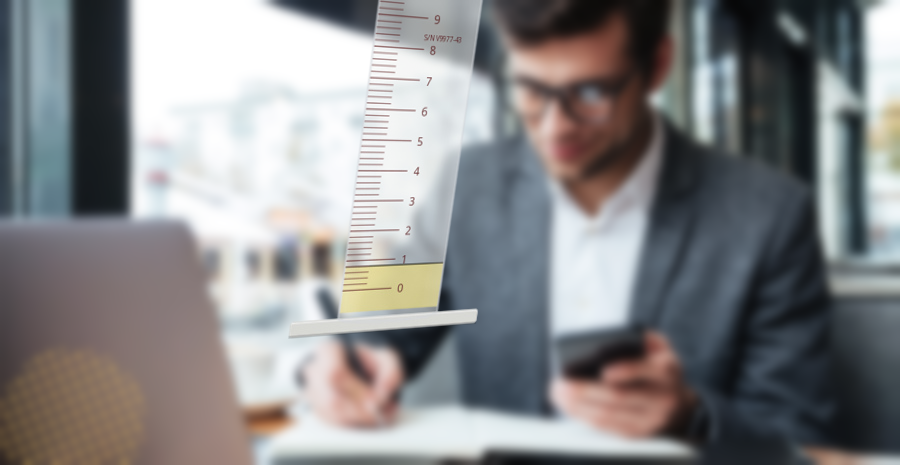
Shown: value=0.8 unit=mL
